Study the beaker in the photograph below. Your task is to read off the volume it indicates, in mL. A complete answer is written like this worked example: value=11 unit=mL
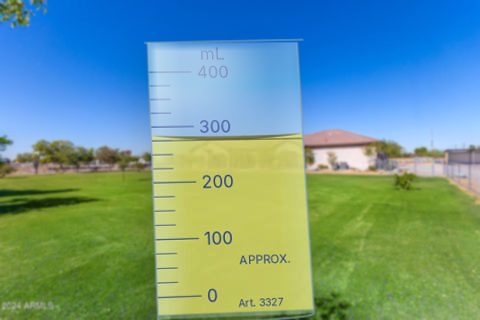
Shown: value=275 unit=mL
